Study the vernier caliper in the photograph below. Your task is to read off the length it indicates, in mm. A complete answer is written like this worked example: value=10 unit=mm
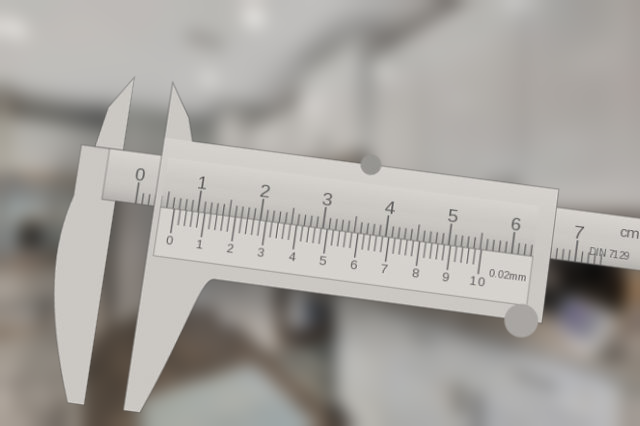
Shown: value=6.2 unit=mm
